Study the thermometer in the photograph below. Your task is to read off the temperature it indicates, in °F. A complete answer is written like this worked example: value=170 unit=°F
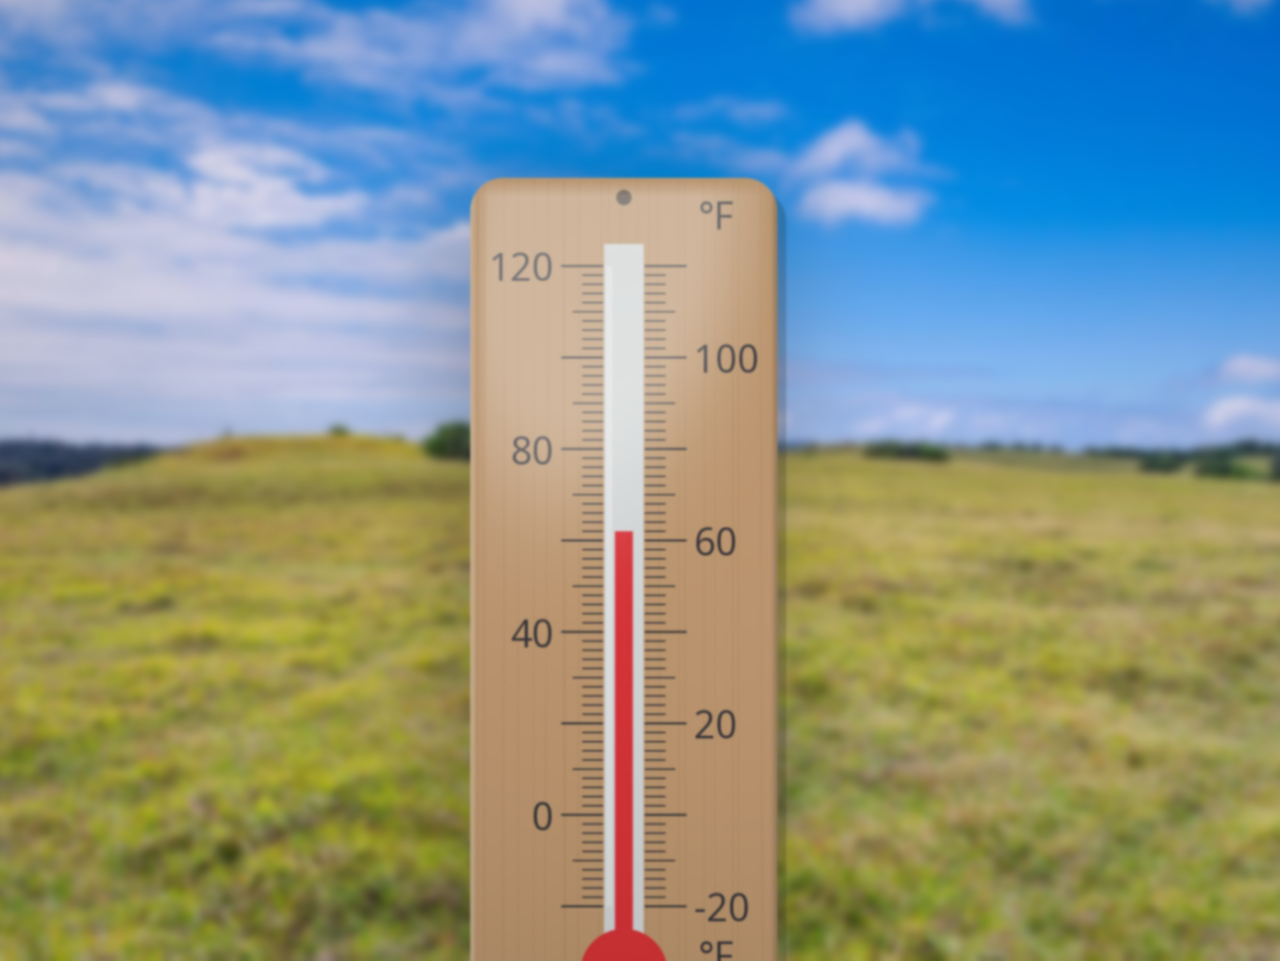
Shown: value=62 unit=°F
